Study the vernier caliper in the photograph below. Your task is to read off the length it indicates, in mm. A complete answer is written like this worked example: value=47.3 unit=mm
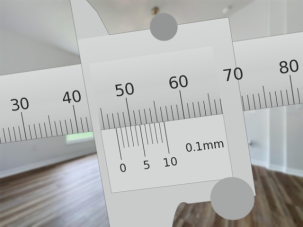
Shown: value=47.2 unit=mm
